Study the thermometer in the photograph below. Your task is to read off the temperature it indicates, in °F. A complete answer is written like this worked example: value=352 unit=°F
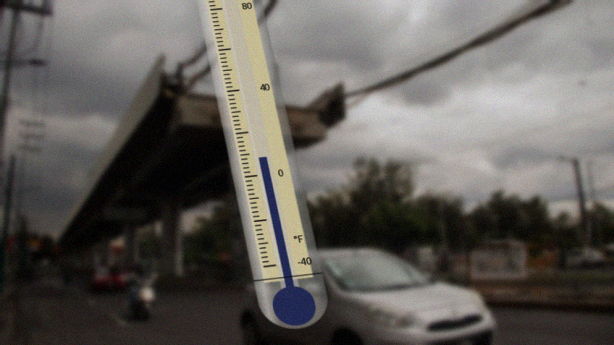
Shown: value=8 unit=°F
